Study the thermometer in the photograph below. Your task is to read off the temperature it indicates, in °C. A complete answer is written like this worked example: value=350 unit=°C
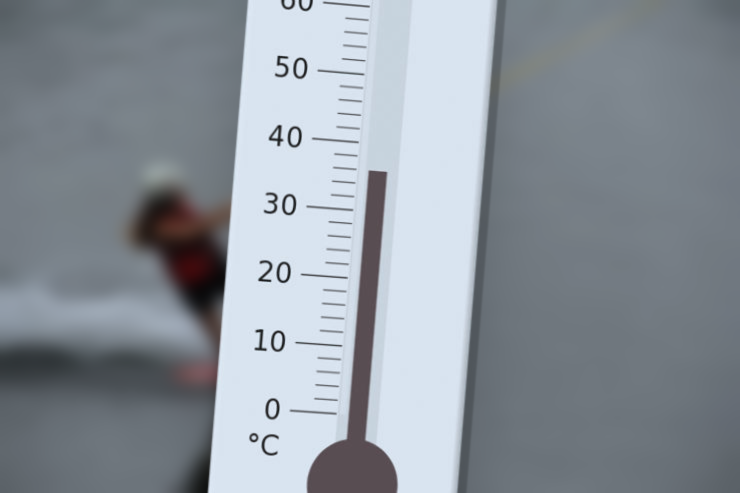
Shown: value=36 unit=°C
